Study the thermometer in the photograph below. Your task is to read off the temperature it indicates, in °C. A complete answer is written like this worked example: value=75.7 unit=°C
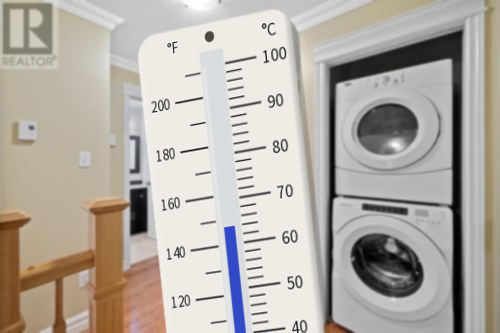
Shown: value=64 unit=°C
